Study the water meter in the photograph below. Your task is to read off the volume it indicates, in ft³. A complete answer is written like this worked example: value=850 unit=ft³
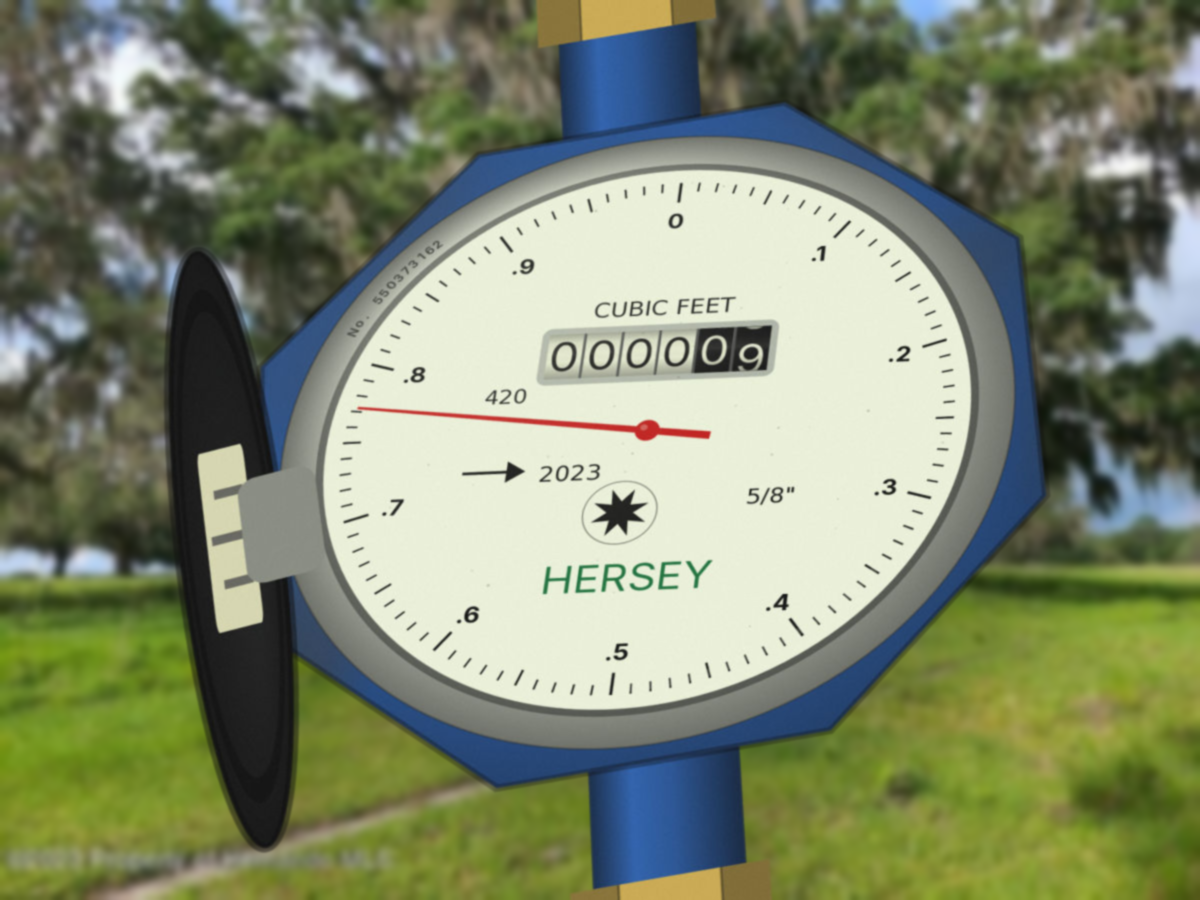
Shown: value=8.77 unit=ft³
